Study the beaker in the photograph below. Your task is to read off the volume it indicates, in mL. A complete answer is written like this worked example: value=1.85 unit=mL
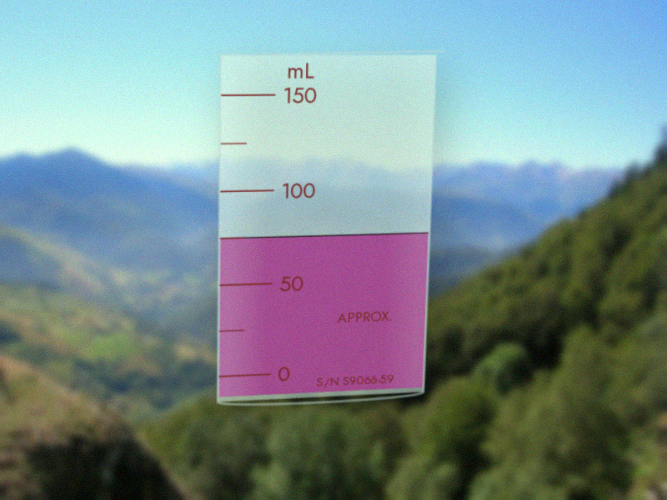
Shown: value=75 unit=mL
